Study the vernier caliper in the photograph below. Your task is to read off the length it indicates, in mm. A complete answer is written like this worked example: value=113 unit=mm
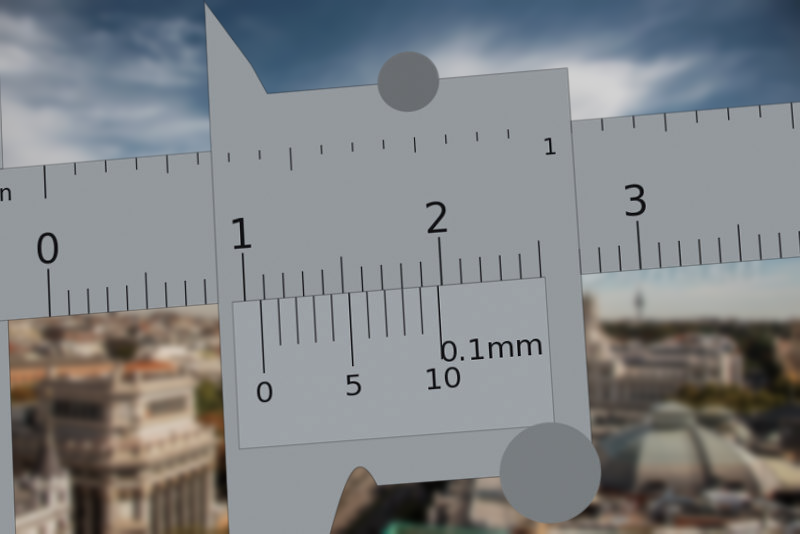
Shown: value=10.8 unit=mm
